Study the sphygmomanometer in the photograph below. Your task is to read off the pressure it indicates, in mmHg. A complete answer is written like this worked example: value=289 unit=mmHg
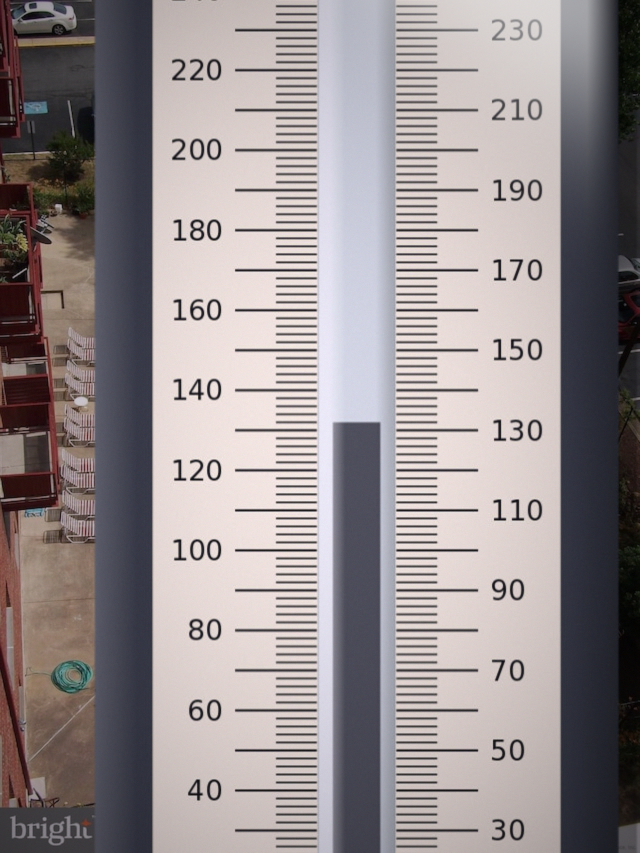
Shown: value=132 unit=mmHg
